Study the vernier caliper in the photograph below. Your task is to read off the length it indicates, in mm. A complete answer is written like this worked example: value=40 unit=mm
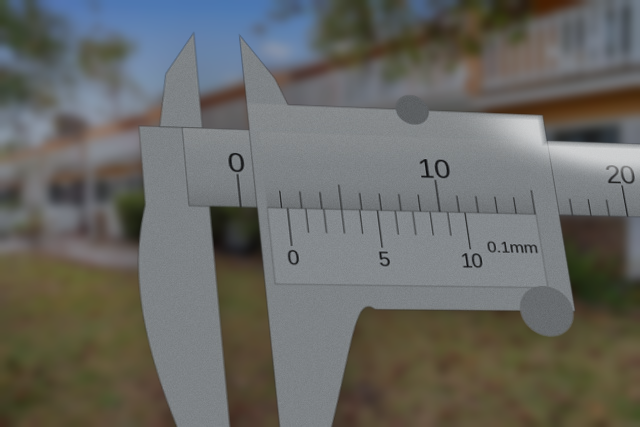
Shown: value=2.3 unit=mm
